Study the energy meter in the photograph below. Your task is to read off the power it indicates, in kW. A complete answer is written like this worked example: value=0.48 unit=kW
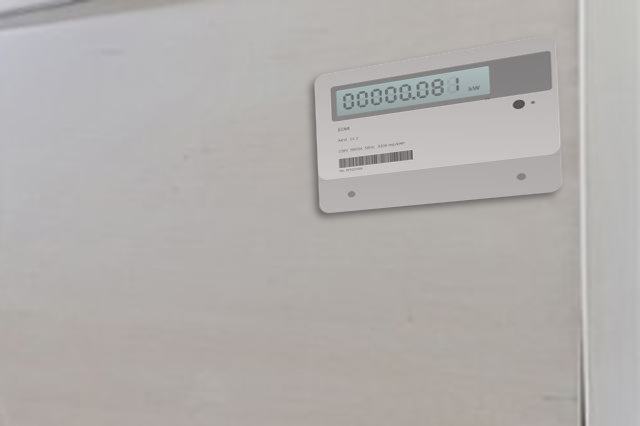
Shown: value=0.081 unit=kW
